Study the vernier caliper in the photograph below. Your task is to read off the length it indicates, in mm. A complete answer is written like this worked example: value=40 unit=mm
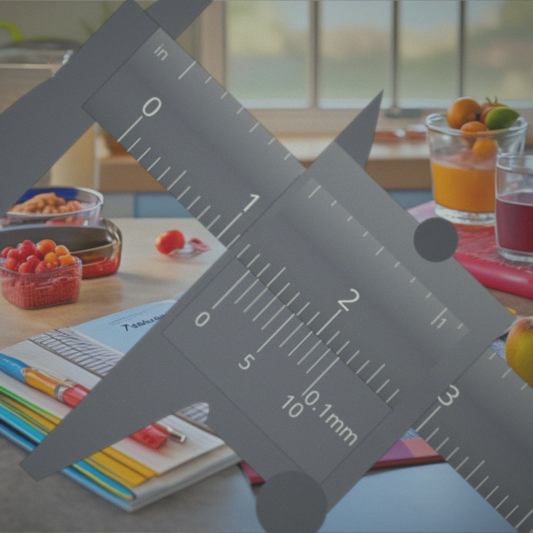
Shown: value=13.3 unit=mm
